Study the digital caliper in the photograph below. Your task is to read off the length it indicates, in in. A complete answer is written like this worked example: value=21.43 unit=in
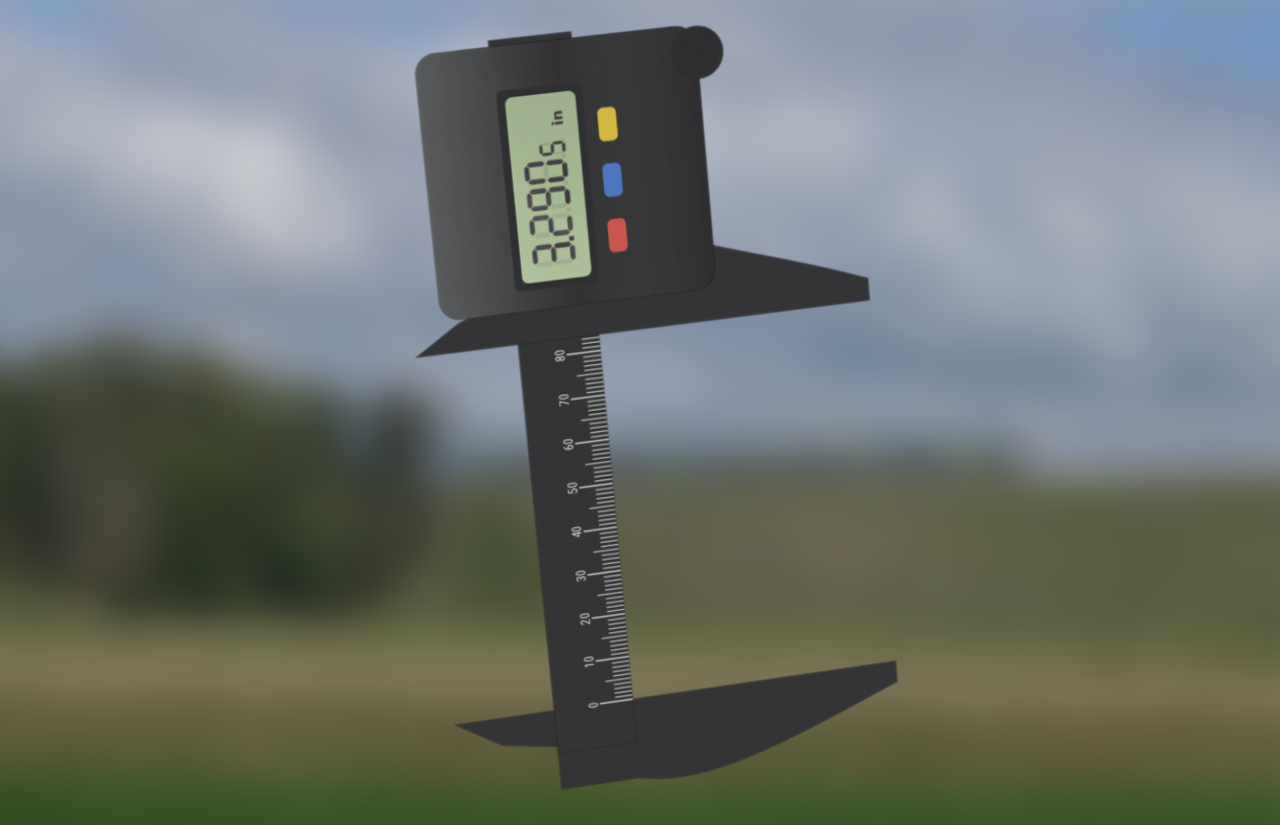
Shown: value=3.2905 unit=in
